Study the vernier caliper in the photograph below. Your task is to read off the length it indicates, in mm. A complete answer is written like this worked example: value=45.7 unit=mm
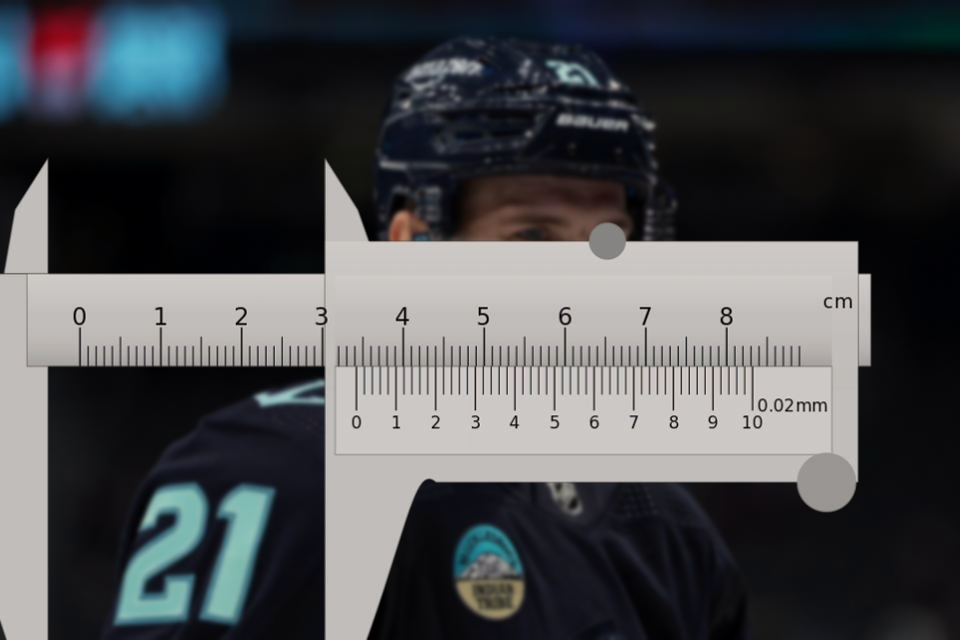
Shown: value=34.2 unit=mm
